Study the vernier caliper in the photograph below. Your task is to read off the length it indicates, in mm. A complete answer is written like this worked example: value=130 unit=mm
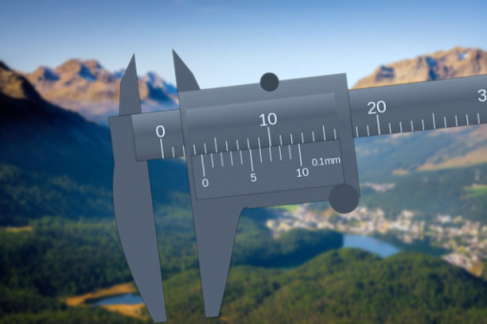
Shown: value=3.6 unit=mm
